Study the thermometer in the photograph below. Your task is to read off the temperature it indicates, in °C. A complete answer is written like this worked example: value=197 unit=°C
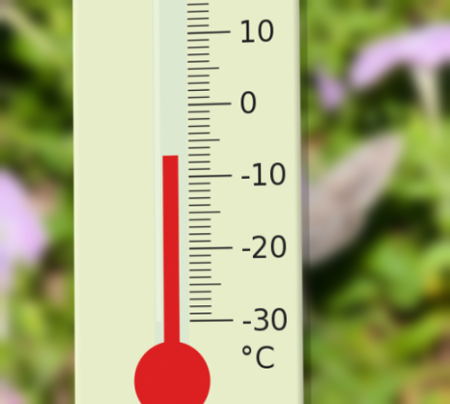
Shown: value=-7 unit=°C
